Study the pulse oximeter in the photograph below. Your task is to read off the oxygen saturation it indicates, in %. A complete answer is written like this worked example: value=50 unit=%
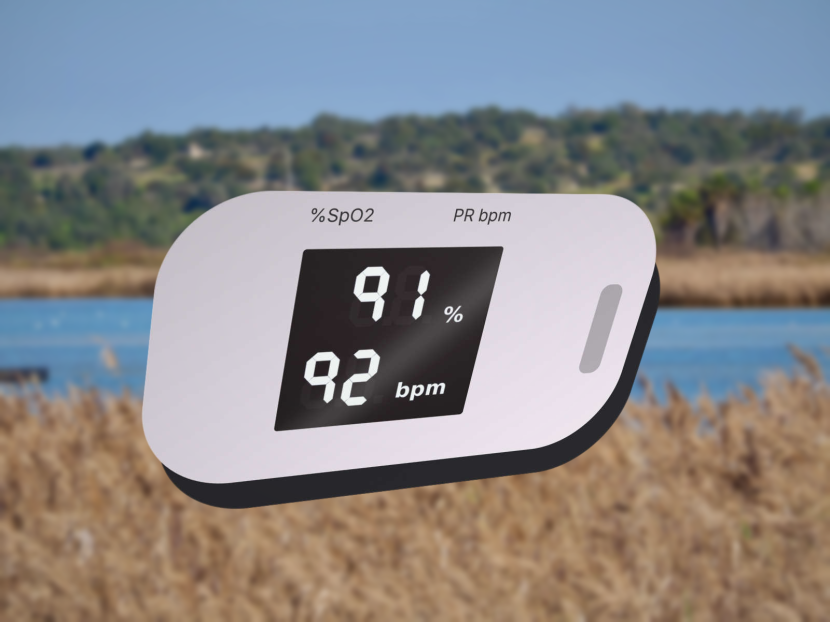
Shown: value=91 unit=%
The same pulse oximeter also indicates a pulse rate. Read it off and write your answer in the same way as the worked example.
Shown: value=92 unit=bpm
